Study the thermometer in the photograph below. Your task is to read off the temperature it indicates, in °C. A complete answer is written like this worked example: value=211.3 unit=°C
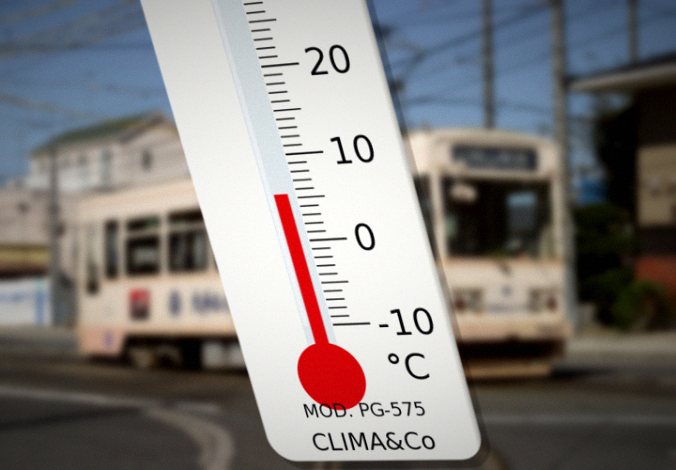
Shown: value=5.5 unit=°C
